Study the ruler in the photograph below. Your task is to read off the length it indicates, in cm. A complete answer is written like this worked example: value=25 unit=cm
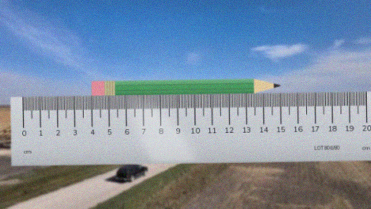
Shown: value=11 unit=cm
